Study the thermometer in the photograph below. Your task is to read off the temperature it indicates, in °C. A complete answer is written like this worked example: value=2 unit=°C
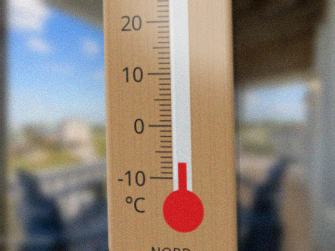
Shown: value=-7 unit=°C
